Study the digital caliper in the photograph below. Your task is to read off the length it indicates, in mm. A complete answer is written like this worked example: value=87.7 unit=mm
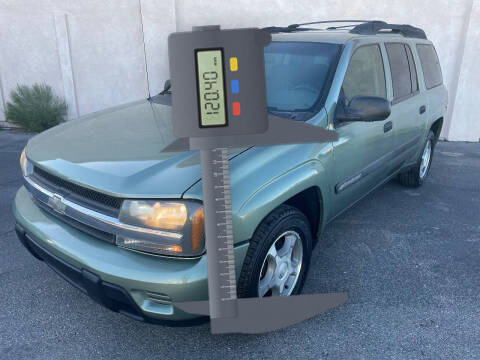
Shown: value=120.40 unit=mm
